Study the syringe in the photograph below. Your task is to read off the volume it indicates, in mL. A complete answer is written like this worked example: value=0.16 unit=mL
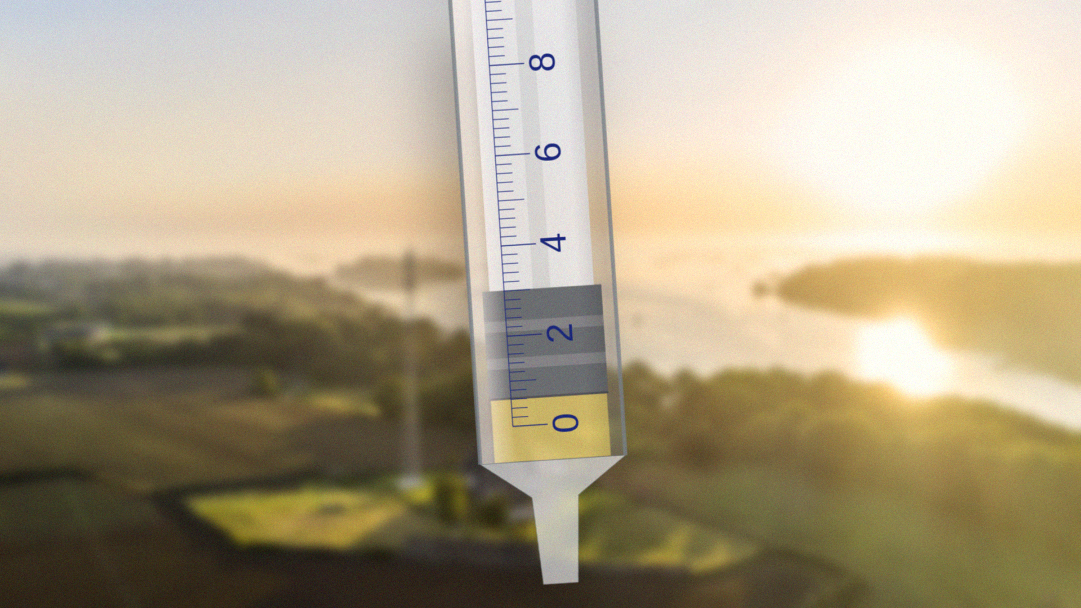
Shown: value=0.6 unit=mL
